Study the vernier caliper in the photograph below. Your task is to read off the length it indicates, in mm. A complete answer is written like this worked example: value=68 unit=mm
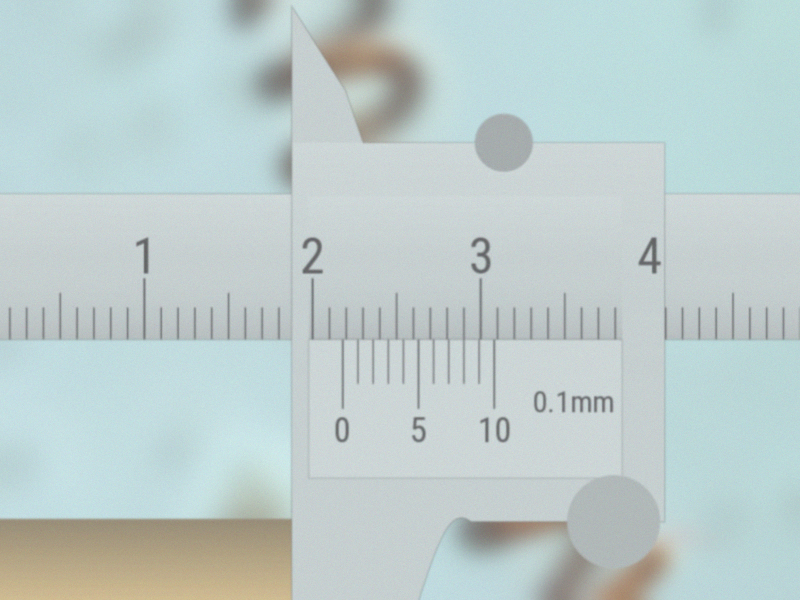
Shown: value=21.8 unit=mm
